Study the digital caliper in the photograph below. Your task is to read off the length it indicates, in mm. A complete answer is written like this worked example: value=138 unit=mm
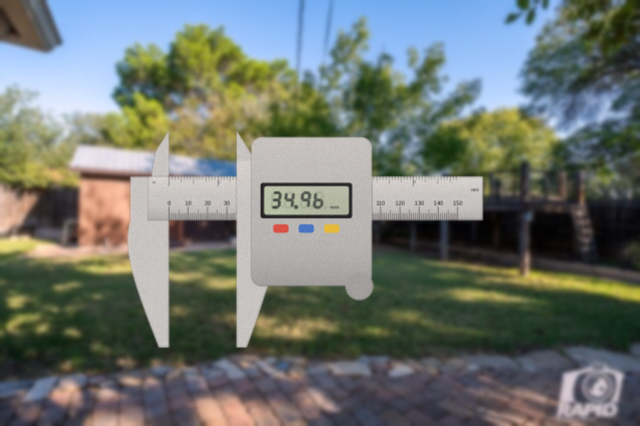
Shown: value=34.96 unit=mm
